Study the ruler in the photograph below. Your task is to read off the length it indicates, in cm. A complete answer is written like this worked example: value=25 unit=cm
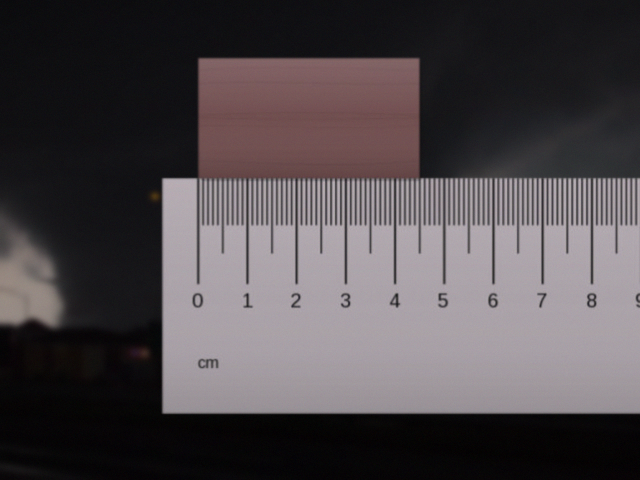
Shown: value=4.5 unit=cm
